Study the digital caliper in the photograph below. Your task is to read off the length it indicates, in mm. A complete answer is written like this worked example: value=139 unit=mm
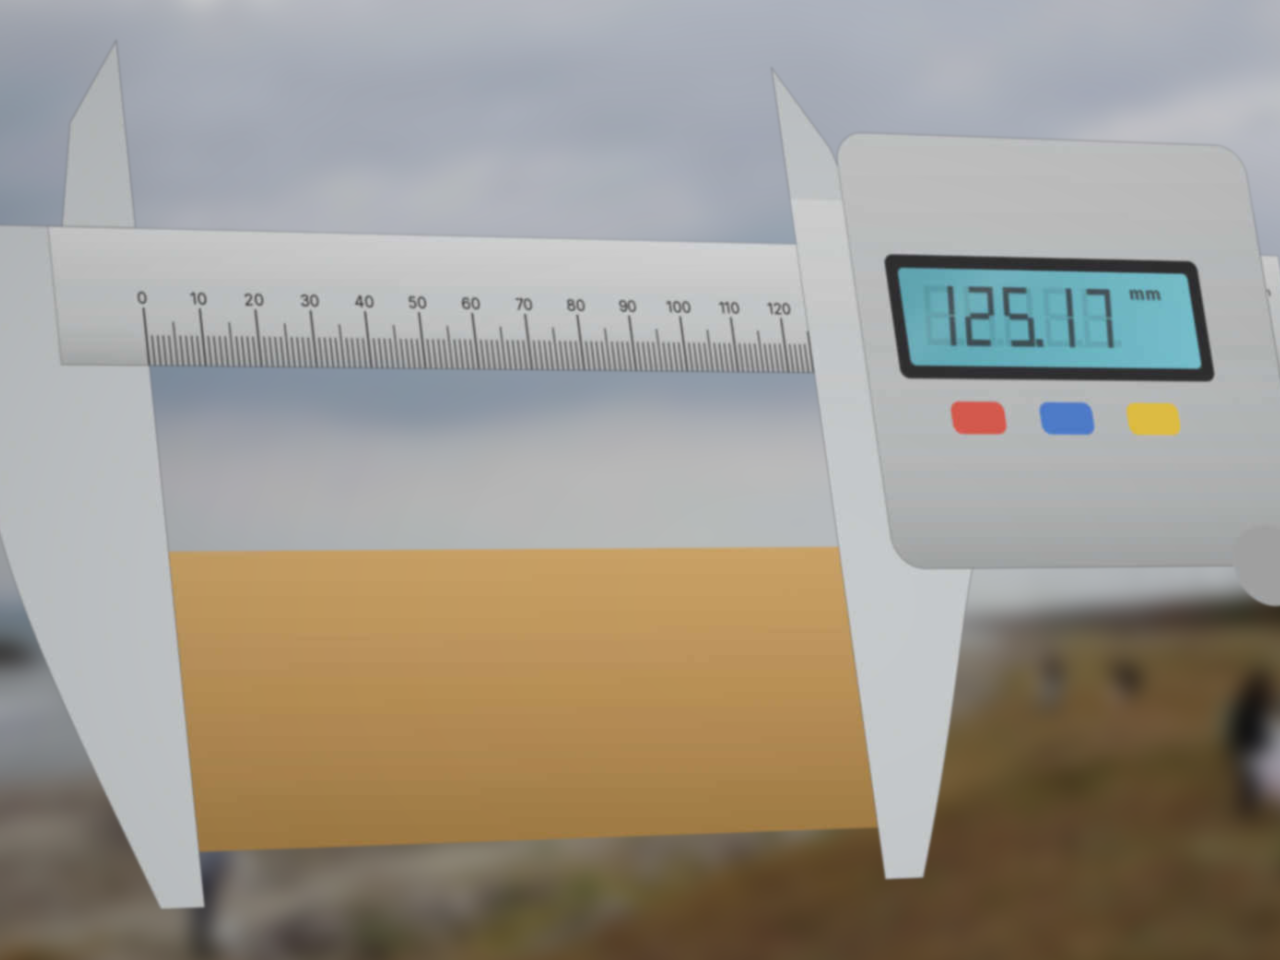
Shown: value=125.17 unit=mm
